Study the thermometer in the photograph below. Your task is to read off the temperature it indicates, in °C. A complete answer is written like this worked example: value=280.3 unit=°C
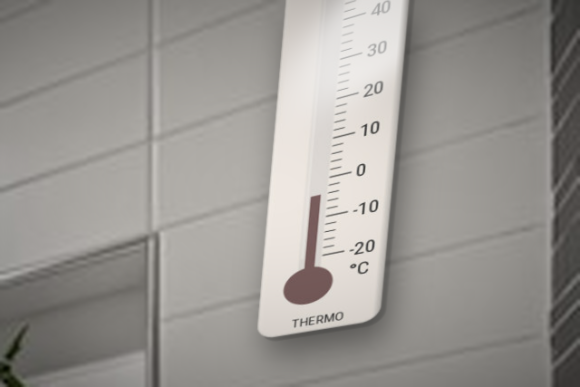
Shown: value=-4 unit=°C
